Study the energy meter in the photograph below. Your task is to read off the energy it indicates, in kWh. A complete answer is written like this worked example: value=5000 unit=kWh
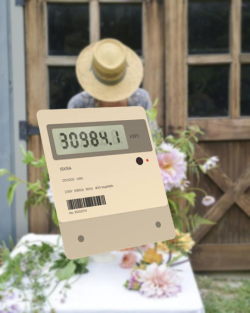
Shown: value=30984.1 unit=kWh
